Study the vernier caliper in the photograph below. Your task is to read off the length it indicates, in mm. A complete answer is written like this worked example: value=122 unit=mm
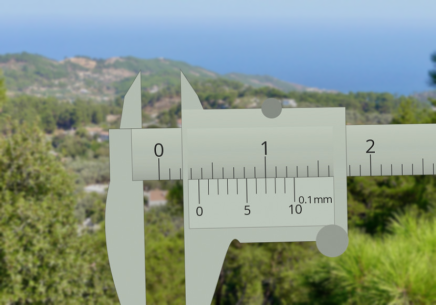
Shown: value=3.7 unit=mm
